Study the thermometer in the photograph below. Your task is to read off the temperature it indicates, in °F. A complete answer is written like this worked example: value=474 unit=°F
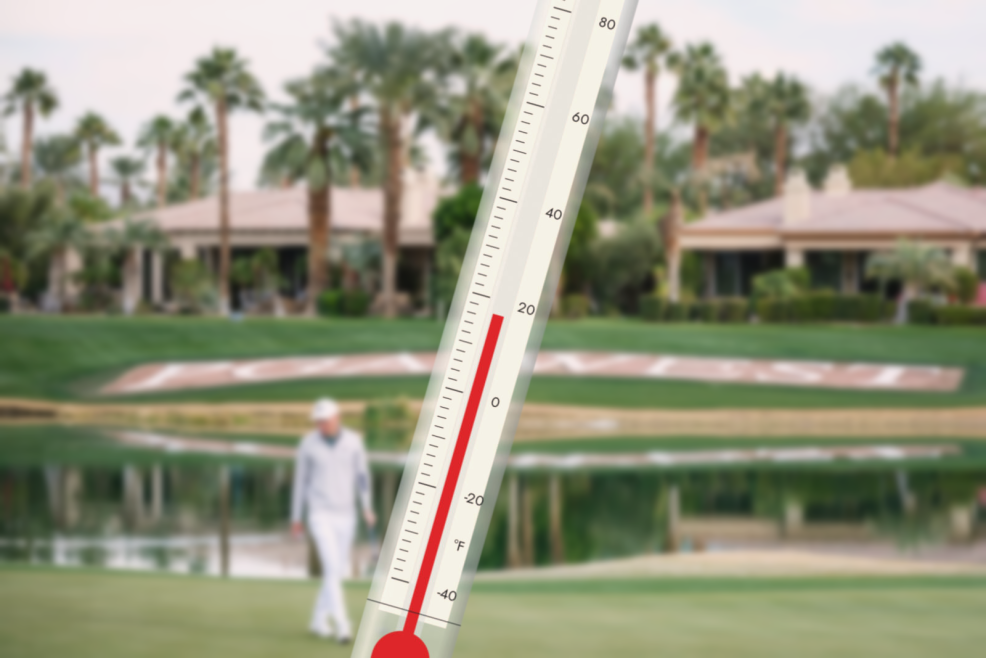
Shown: value=17 unit=°F
